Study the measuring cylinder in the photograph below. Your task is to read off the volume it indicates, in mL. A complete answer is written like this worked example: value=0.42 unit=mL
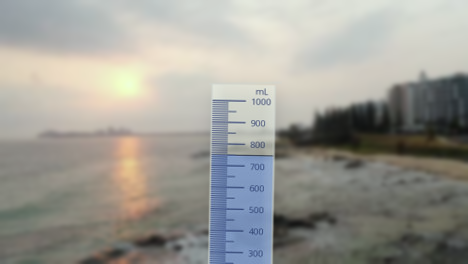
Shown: value=750 unit=mL
